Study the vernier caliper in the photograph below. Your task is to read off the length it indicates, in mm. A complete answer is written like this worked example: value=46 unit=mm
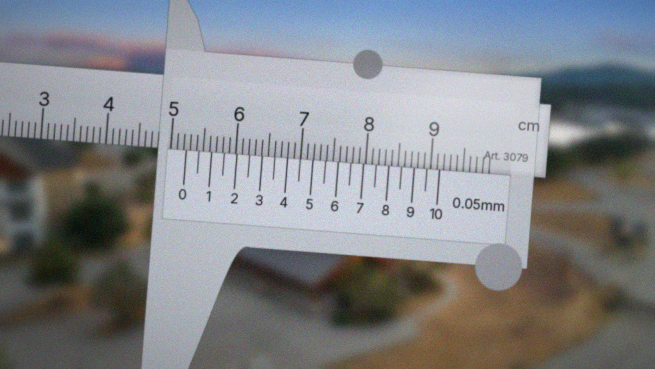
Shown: value=52.4 unit=mm
